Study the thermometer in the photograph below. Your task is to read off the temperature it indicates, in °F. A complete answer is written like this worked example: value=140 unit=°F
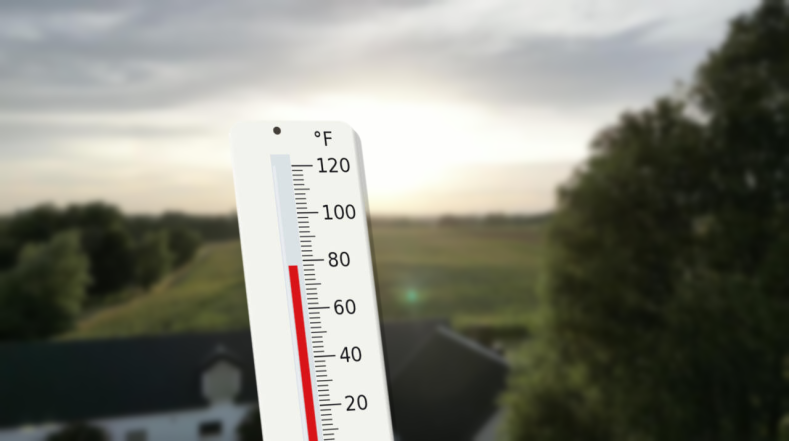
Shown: value=78 unit=°F
